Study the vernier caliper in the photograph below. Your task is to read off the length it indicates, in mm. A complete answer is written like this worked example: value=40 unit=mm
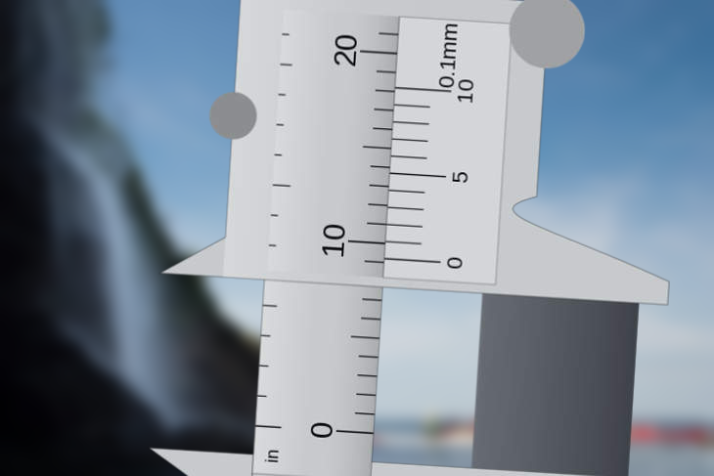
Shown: value=9.2 unit=mm
